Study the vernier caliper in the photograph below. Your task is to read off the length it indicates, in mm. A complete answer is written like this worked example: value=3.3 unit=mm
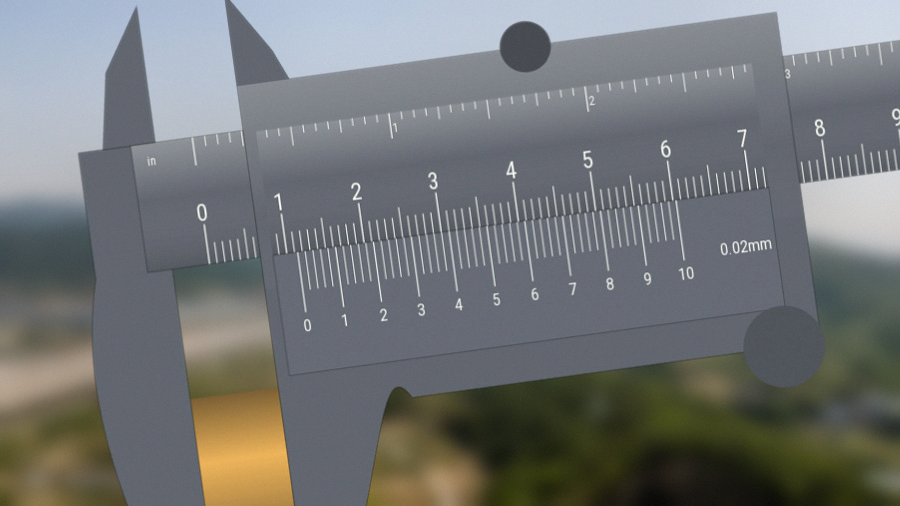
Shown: value=11.4 unit=mm
